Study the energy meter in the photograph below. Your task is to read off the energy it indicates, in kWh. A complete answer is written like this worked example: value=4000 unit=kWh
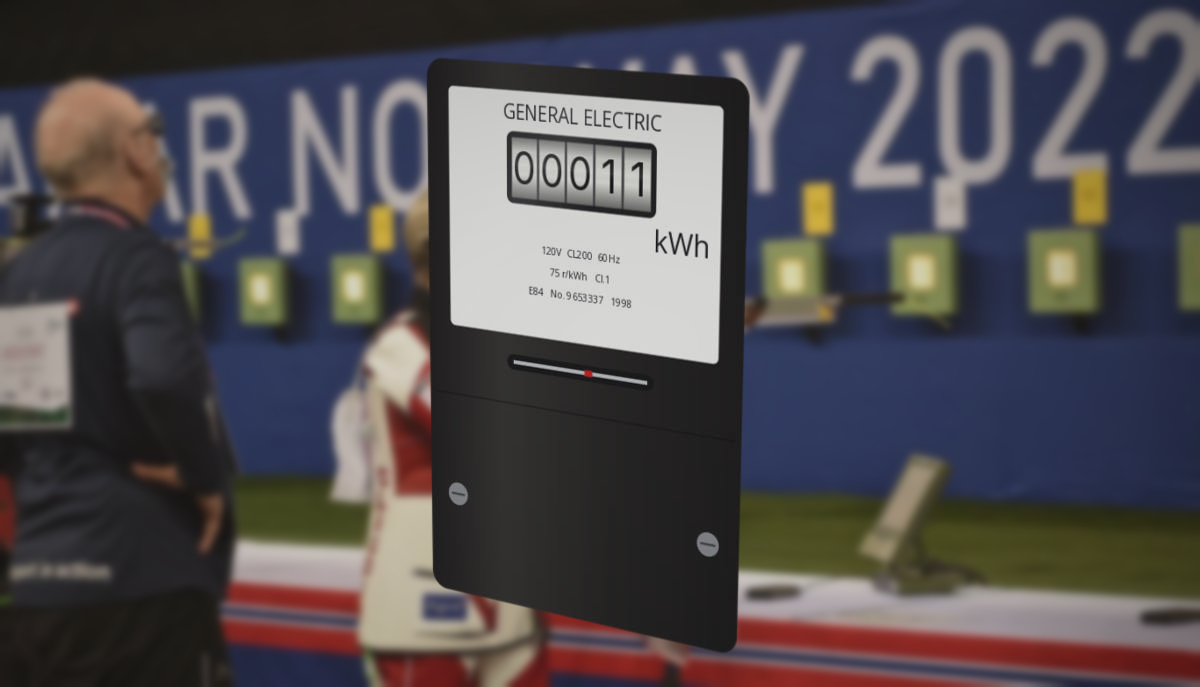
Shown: value=11 unit=kWh
